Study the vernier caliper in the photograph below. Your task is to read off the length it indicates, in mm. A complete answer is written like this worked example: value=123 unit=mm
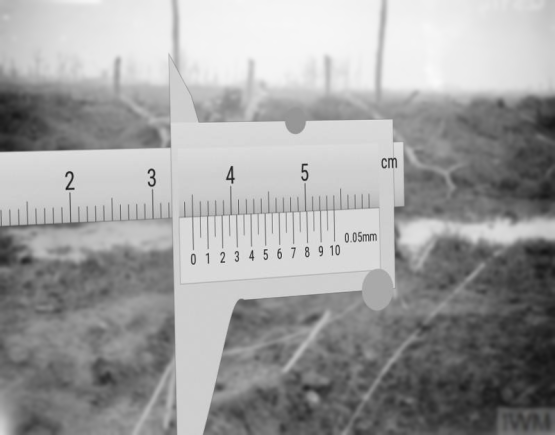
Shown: value=35.0 unit=mm
